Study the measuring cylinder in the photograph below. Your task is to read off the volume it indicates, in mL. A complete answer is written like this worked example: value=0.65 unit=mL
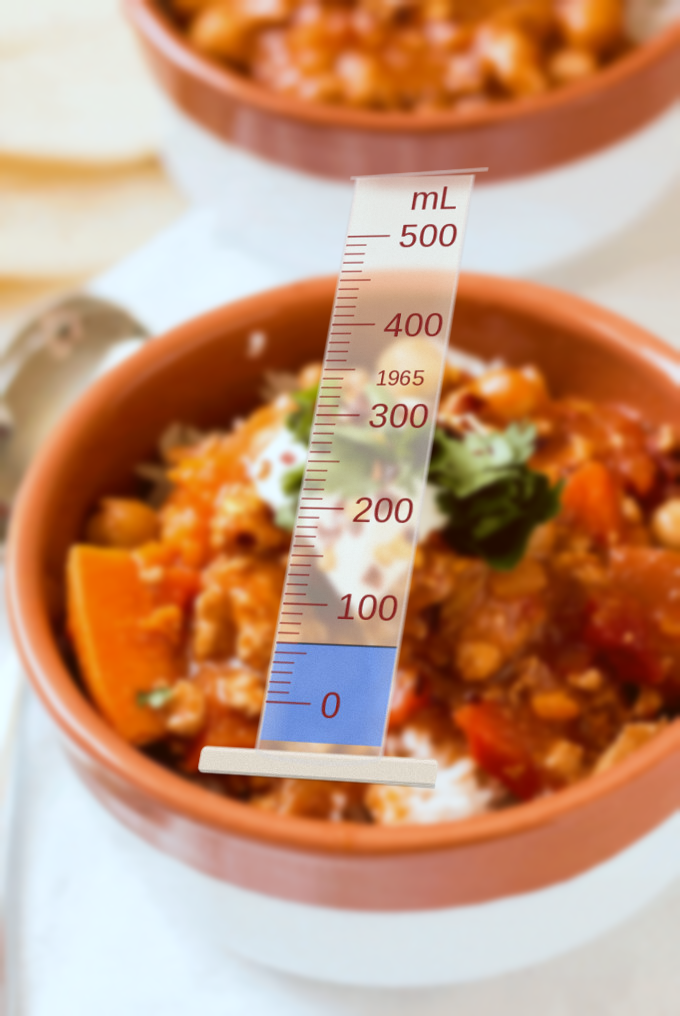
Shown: value=60 unit=mL
